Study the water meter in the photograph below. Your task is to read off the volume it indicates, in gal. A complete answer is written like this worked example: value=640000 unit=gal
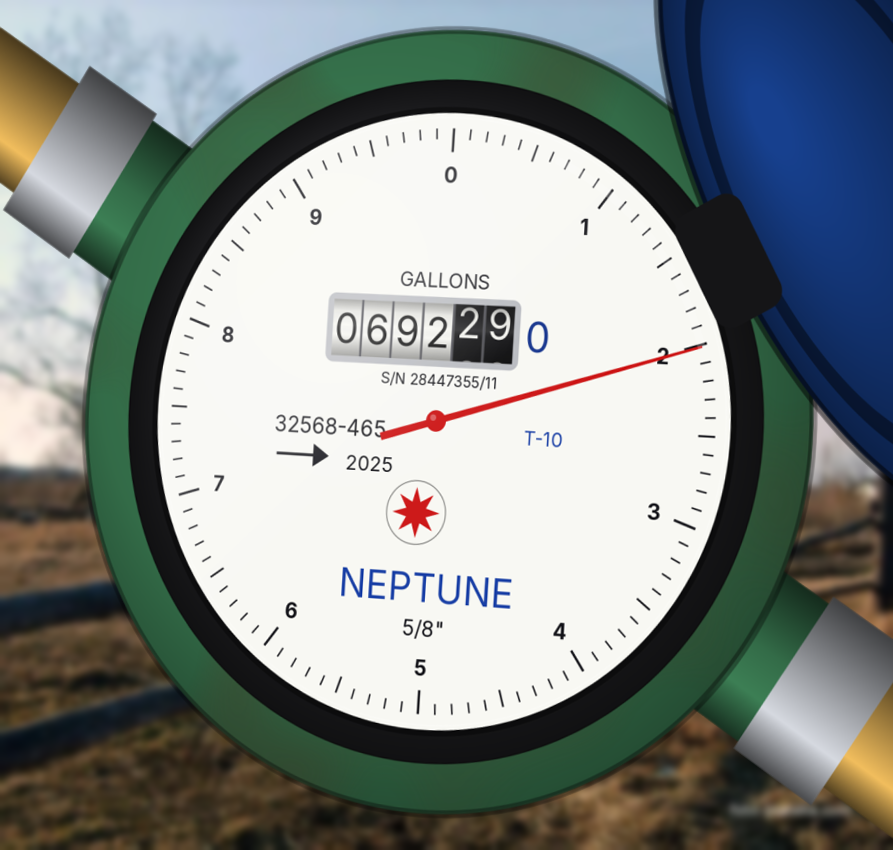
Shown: value=692292.0 unit=gal
